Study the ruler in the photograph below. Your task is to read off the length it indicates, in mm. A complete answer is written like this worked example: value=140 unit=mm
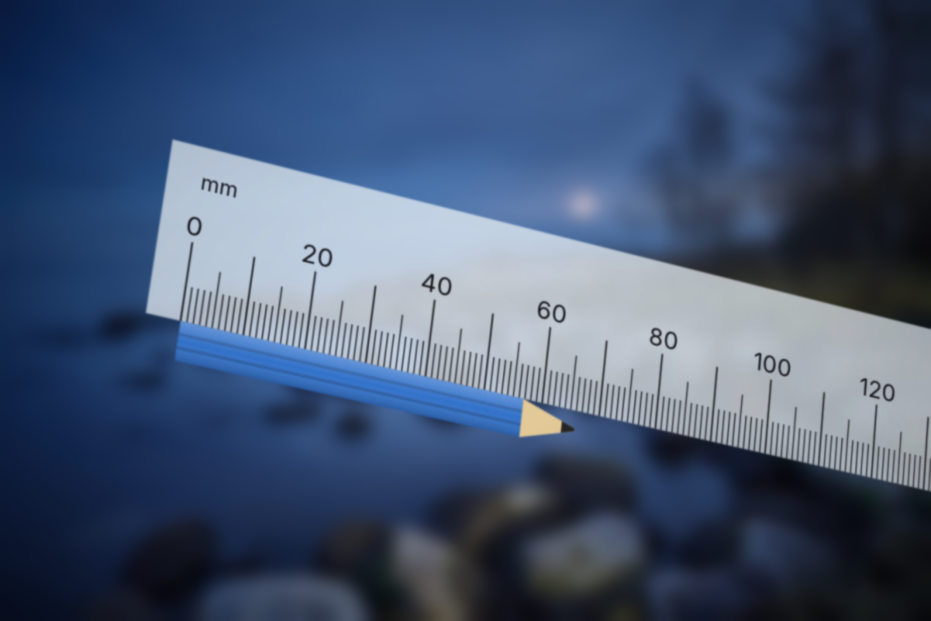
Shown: value=66 unit=mm
